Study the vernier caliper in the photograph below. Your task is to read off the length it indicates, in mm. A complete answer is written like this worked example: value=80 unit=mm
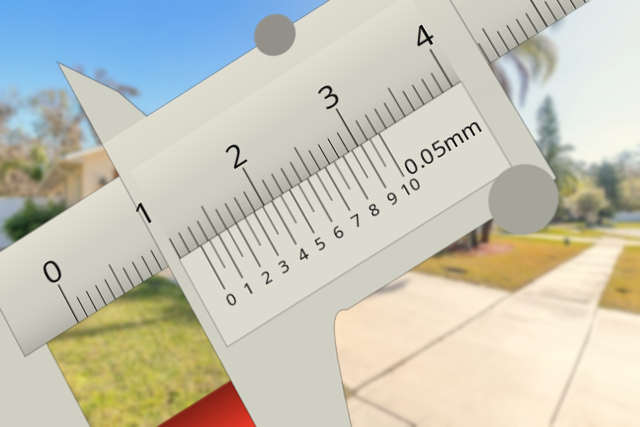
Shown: value=13.2 unit=mm
